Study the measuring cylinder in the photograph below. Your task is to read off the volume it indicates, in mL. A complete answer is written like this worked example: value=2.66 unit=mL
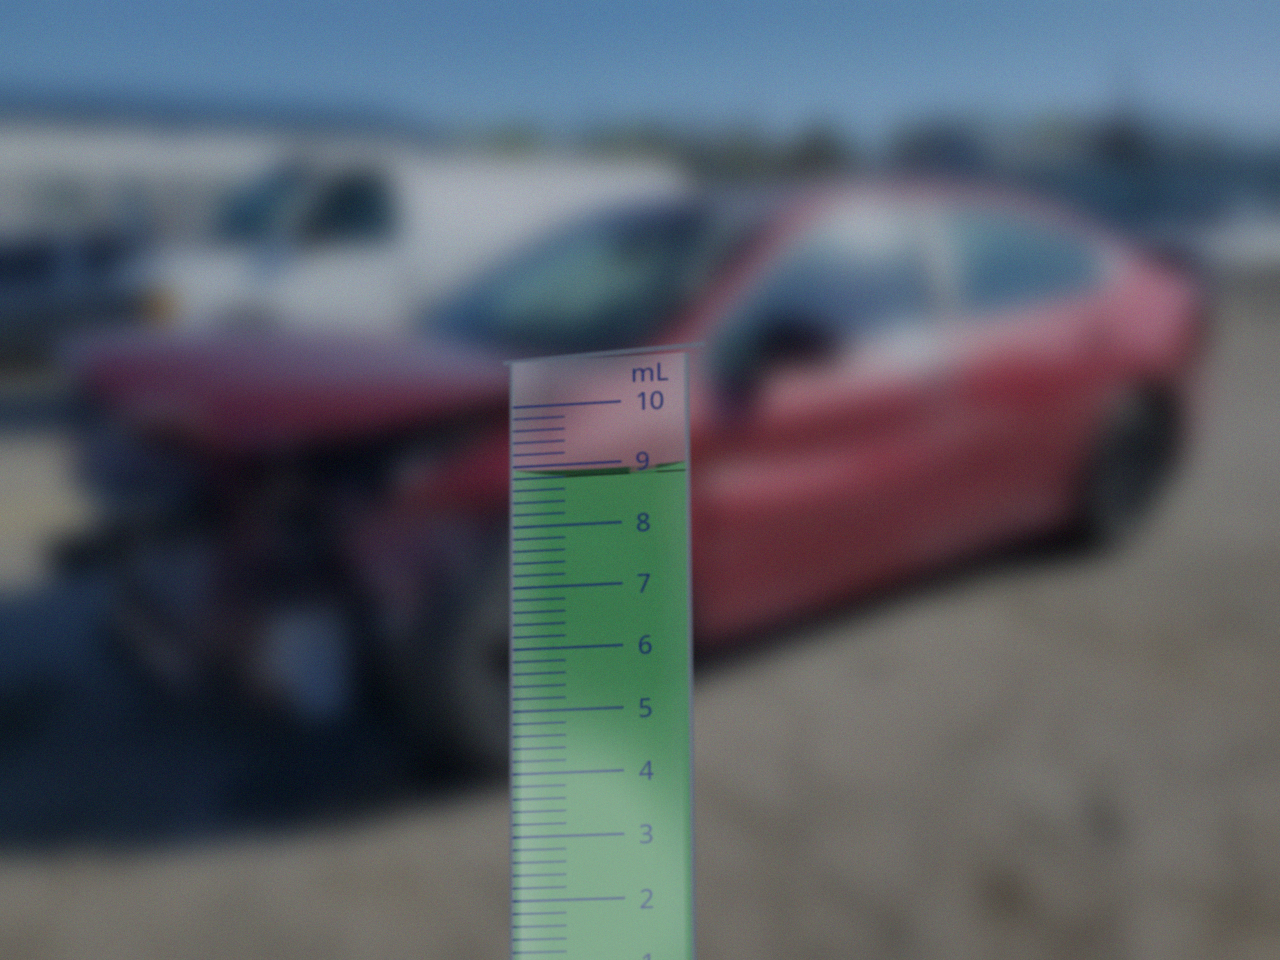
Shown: value=8.8 unit=mL
